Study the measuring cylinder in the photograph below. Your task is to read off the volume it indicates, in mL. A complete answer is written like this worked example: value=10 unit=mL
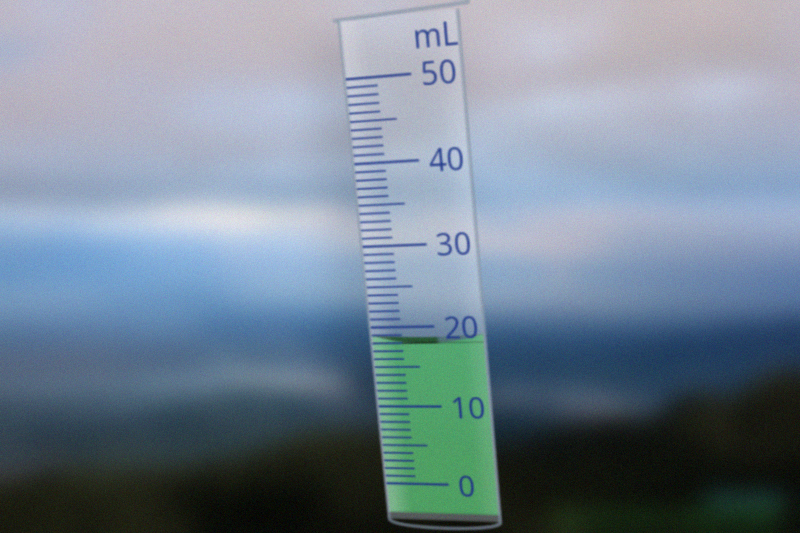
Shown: value=18 unit=mL
